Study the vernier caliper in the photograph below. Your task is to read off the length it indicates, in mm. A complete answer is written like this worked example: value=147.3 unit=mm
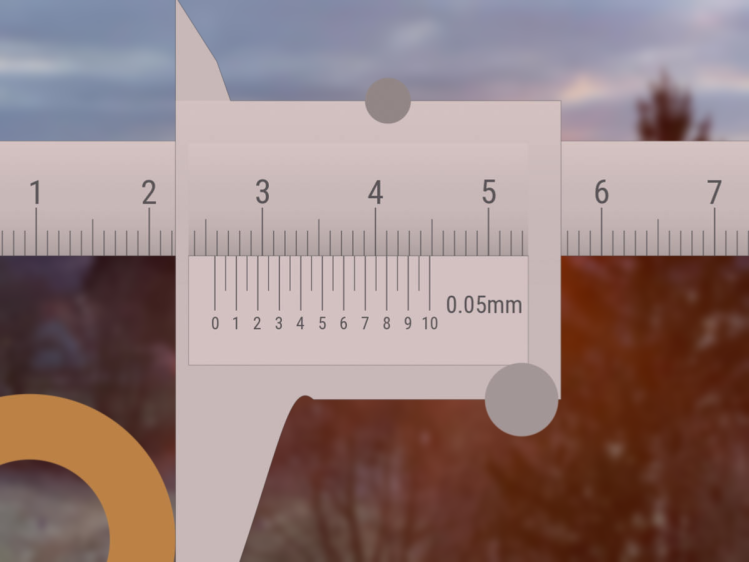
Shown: value=25.8 unit=mm
